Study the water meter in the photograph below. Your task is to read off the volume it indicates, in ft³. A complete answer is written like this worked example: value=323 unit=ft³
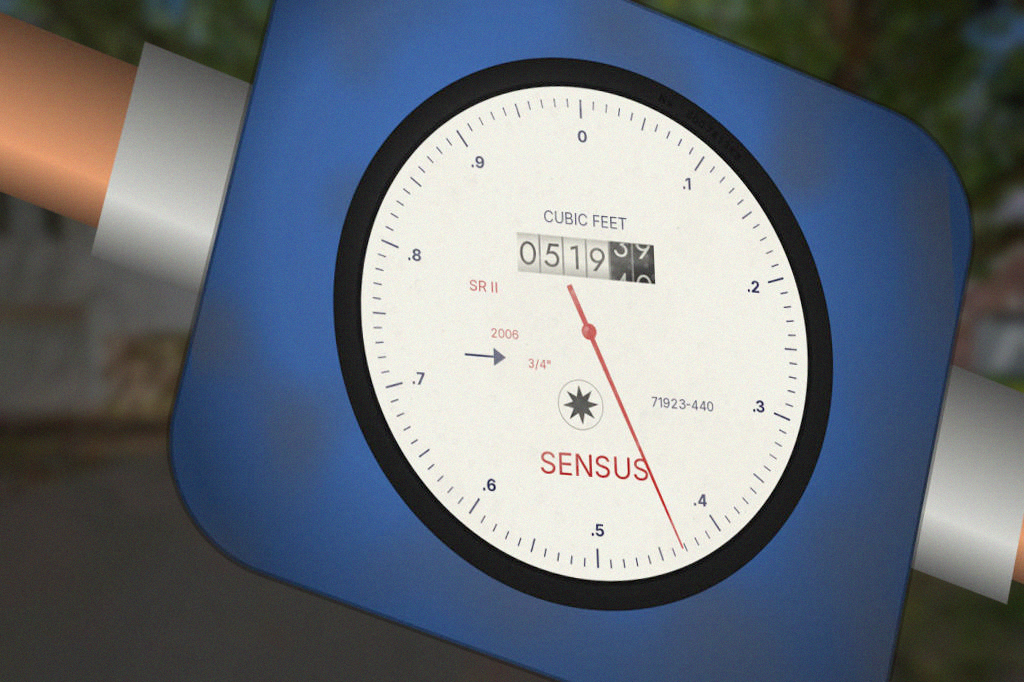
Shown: value=51939.43 unit=ft³
